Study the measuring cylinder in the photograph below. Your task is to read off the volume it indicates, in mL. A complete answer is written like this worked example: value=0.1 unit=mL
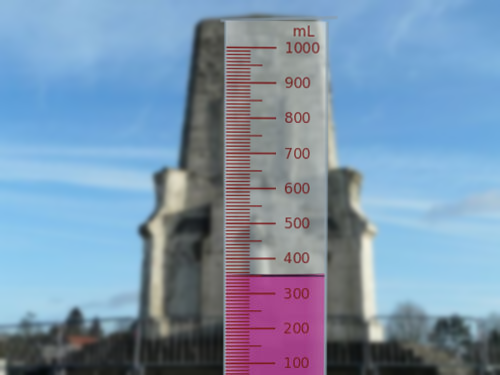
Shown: value=350 unit=mL
